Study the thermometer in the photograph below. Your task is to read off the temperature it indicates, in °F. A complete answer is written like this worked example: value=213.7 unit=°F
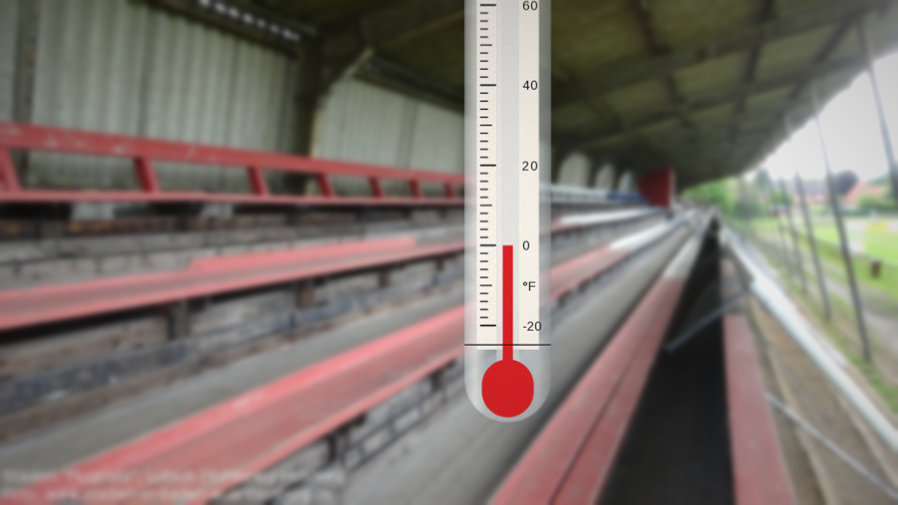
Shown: value=0 unit=°F
